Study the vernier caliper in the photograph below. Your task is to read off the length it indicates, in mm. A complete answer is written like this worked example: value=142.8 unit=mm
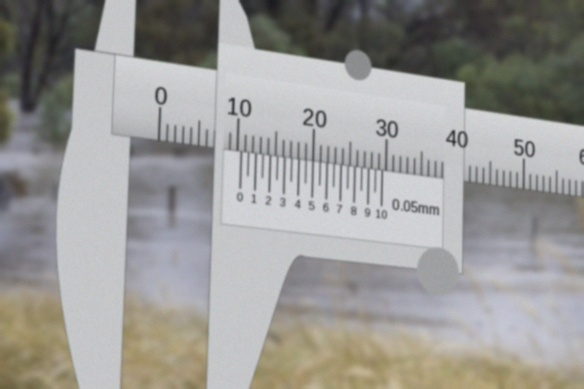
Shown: value=10.5 unit=mm
